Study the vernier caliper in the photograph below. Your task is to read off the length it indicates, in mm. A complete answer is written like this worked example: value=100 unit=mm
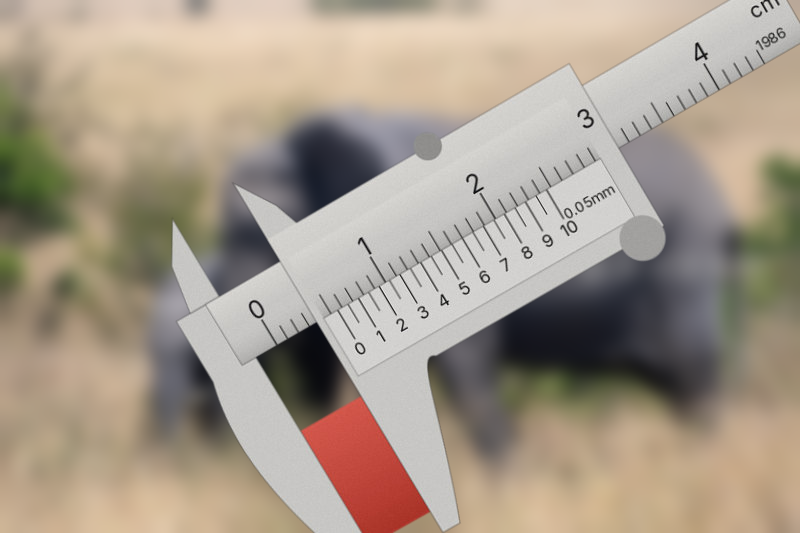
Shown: value=5.6 unit=mm
